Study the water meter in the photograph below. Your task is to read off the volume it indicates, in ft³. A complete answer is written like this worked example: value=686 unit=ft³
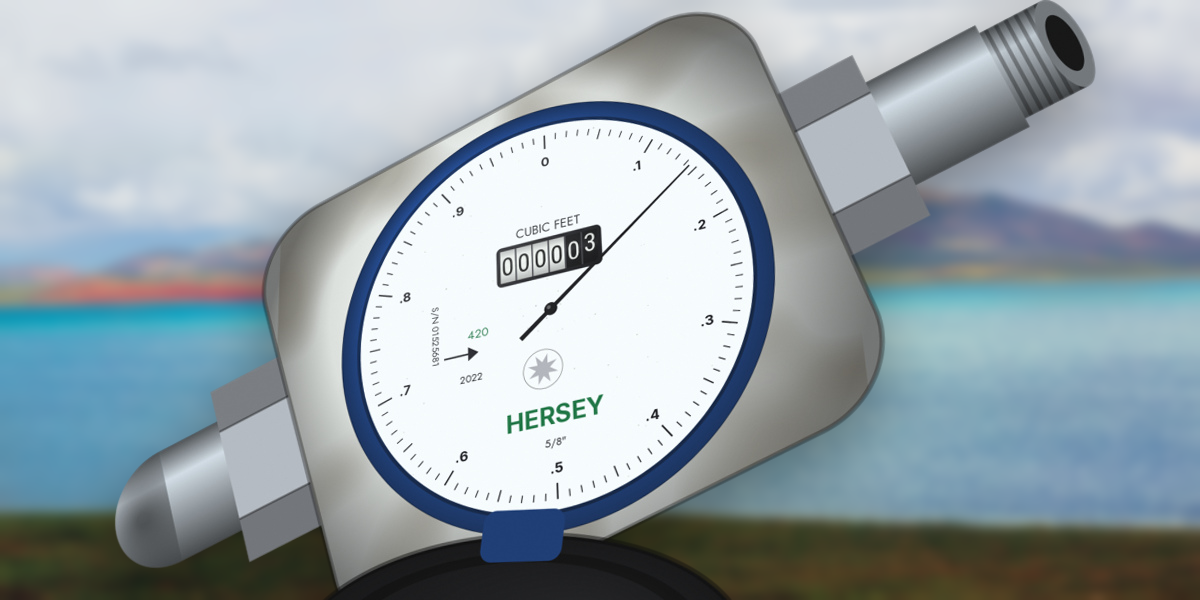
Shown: value=3.14 unit=ft³
